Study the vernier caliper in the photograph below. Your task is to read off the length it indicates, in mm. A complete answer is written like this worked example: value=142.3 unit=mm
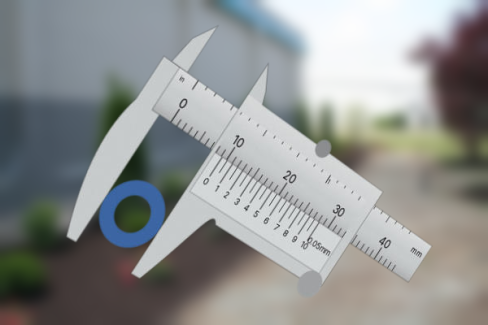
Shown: value=9.2 unit=mm
